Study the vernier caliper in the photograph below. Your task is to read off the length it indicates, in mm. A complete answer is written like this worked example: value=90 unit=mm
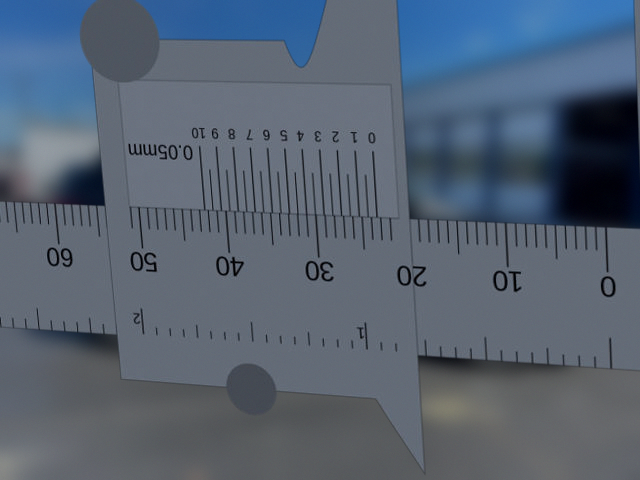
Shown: value=23.4 unit=mm
